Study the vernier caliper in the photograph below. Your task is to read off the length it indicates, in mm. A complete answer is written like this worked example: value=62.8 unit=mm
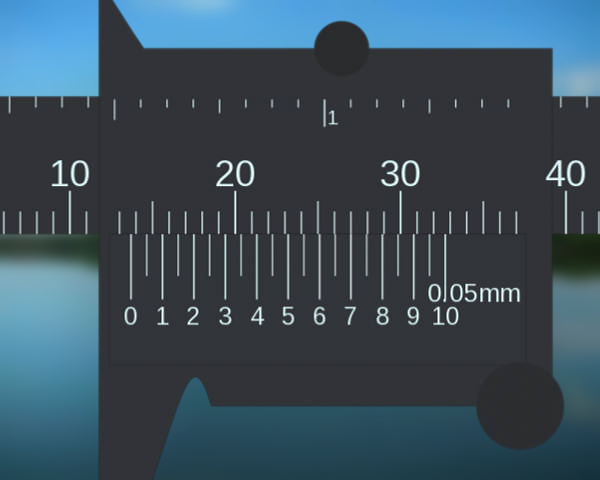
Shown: value=13.7 unit=mm
